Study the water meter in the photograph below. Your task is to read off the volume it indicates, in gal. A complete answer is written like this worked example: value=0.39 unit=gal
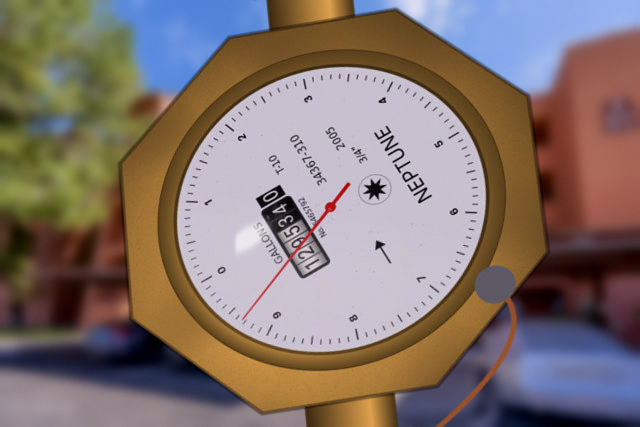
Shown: value=1295339.3 unit=gal
